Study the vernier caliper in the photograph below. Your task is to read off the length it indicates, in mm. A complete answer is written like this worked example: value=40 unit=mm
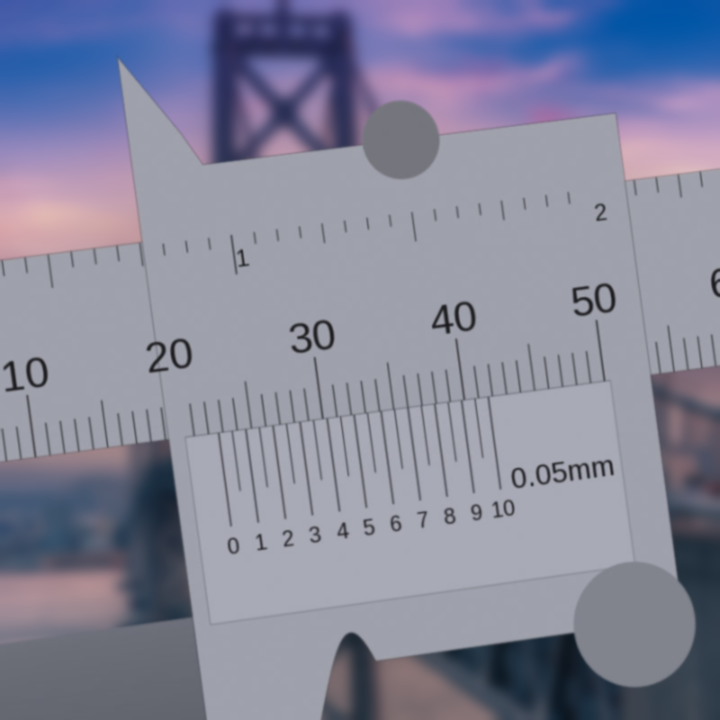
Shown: value=22.7 unit=mm
